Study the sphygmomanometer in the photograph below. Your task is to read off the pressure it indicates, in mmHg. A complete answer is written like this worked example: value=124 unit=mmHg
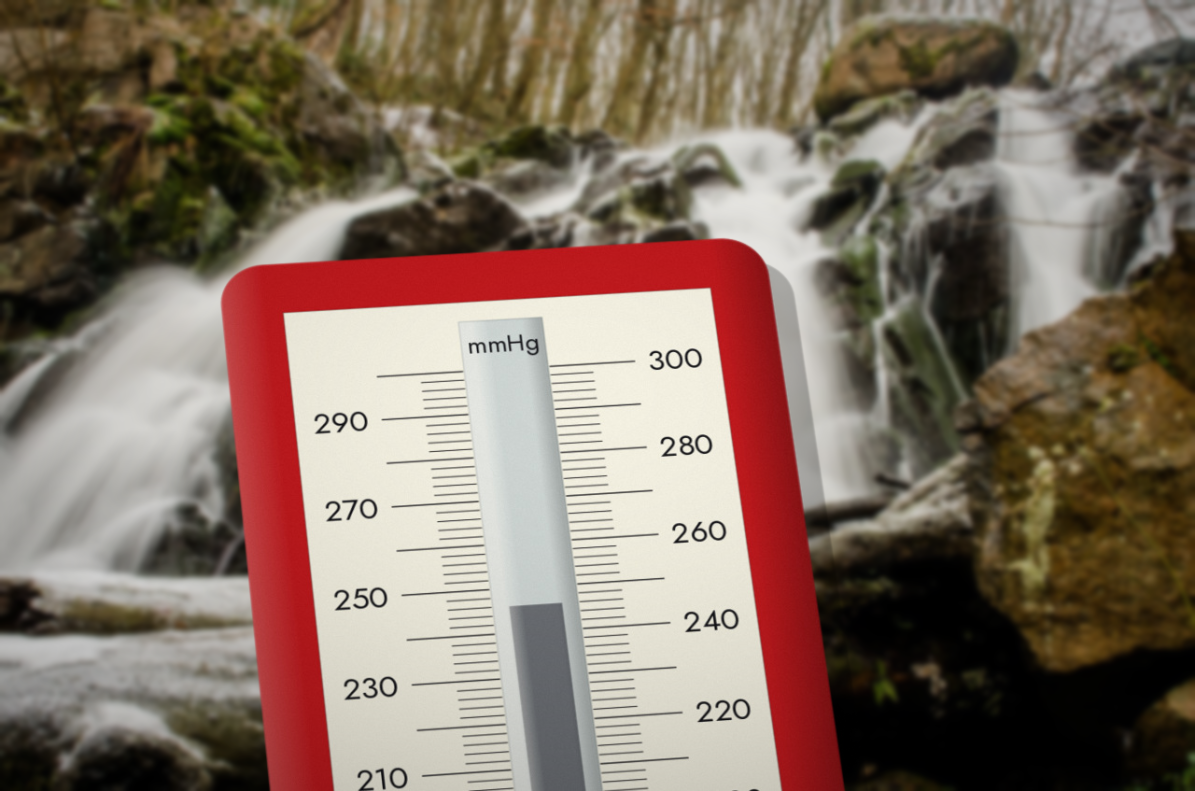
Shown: value=246 unit=mmHg
